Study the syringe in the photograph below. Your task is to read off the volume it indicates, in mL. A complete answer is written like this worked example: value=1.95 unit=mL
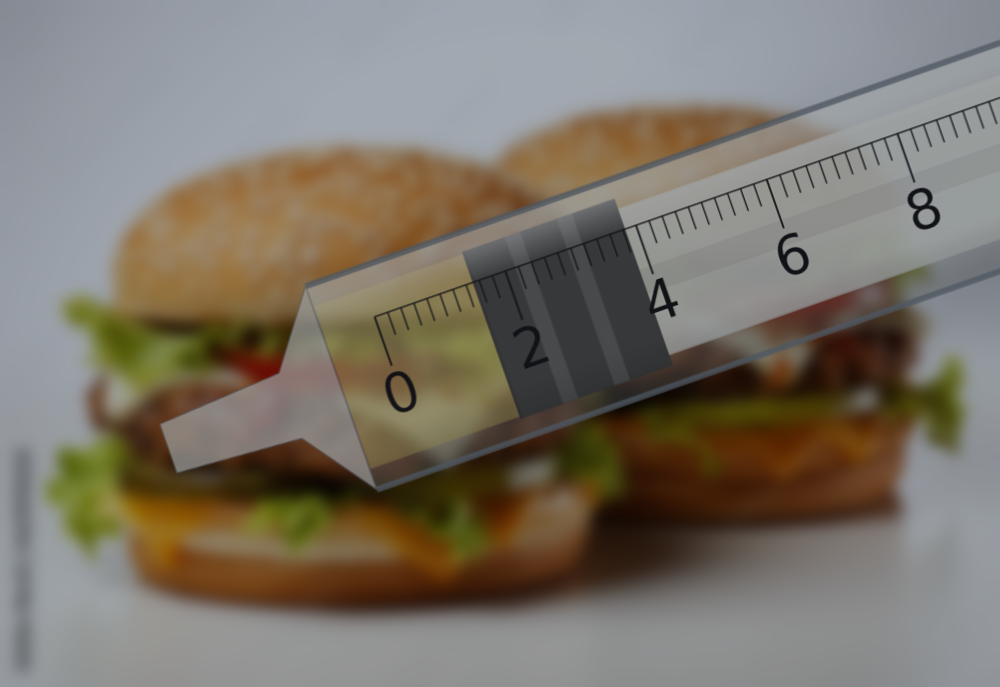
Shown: value=1.5 unit=mL
